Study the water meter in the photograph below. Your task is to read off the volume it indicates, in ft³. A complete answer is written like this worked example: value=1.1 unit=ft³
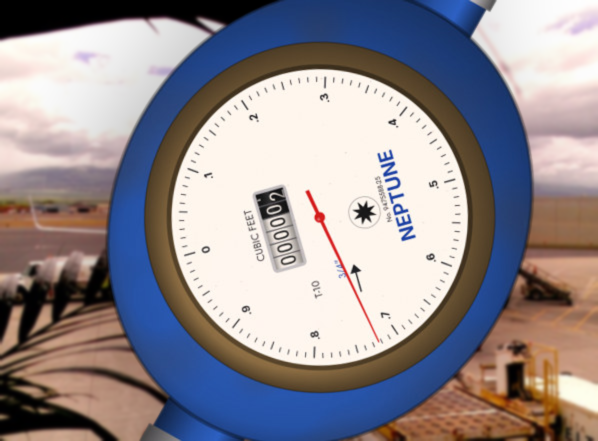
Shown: value=1.72 unit=ft³
